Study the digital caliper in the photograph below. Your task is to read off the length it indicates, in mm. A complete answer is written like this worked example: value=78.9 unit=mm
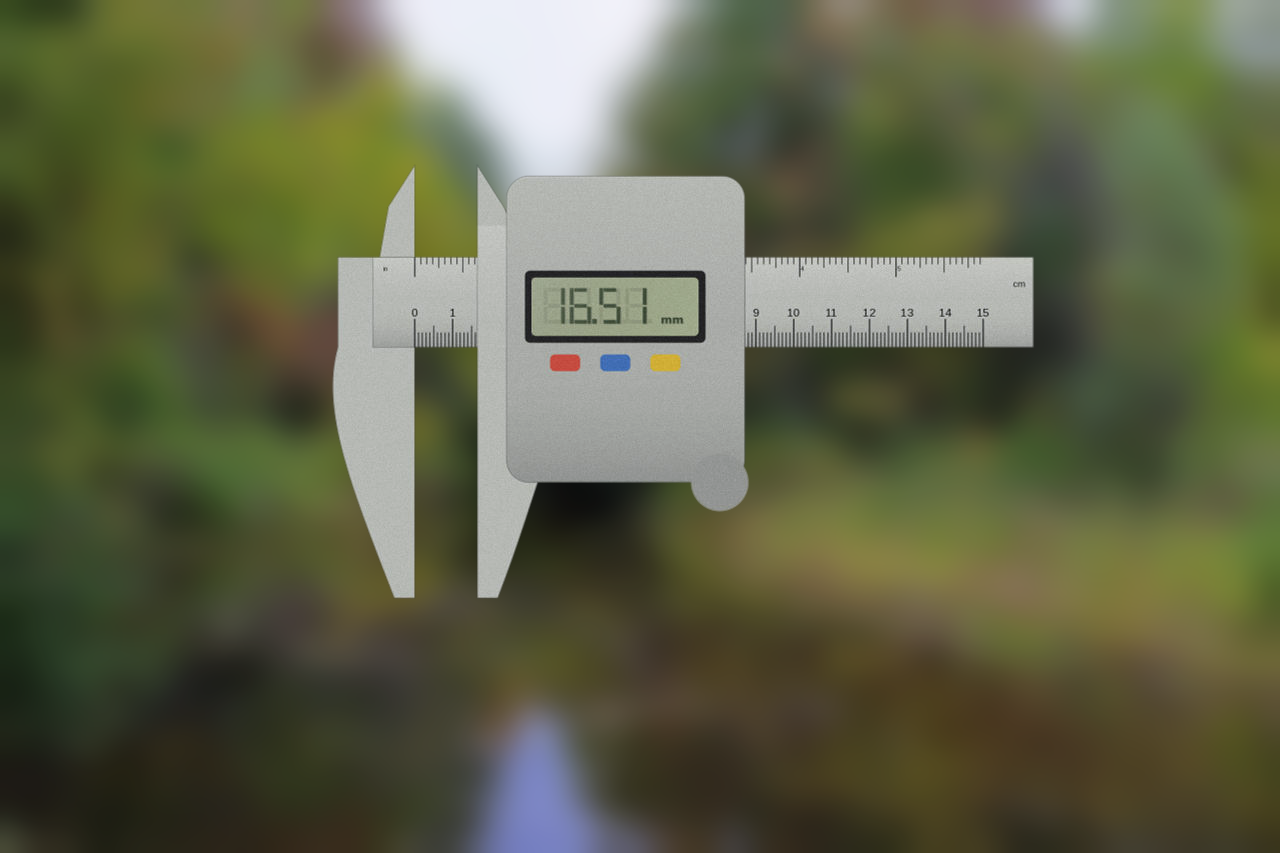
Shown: value=16.51 unit=mm
